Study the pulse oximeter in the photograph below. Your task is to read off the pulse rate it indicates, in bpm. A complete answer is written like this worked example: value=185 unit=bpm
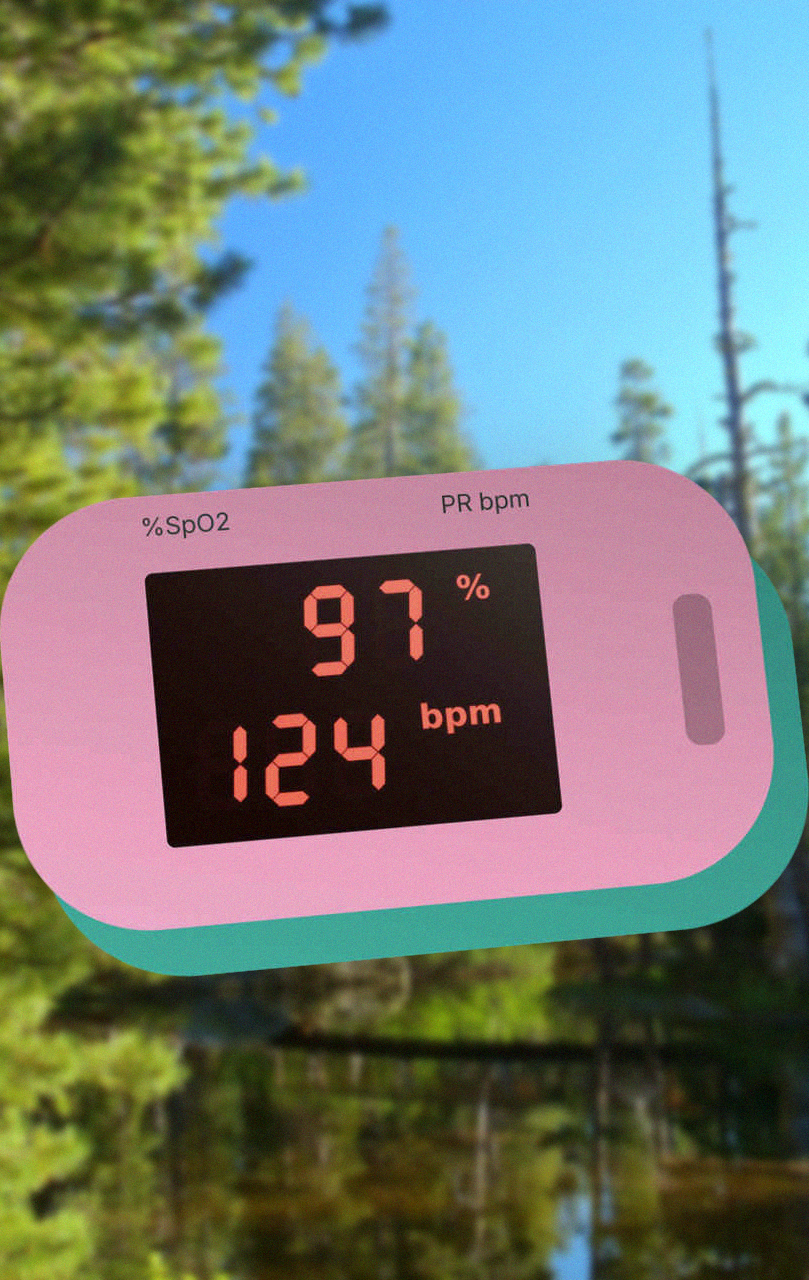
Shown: value=124 unit=bpm
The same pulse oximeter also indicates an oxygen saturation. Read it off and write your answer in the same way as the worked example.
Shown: value=97 unit=%
